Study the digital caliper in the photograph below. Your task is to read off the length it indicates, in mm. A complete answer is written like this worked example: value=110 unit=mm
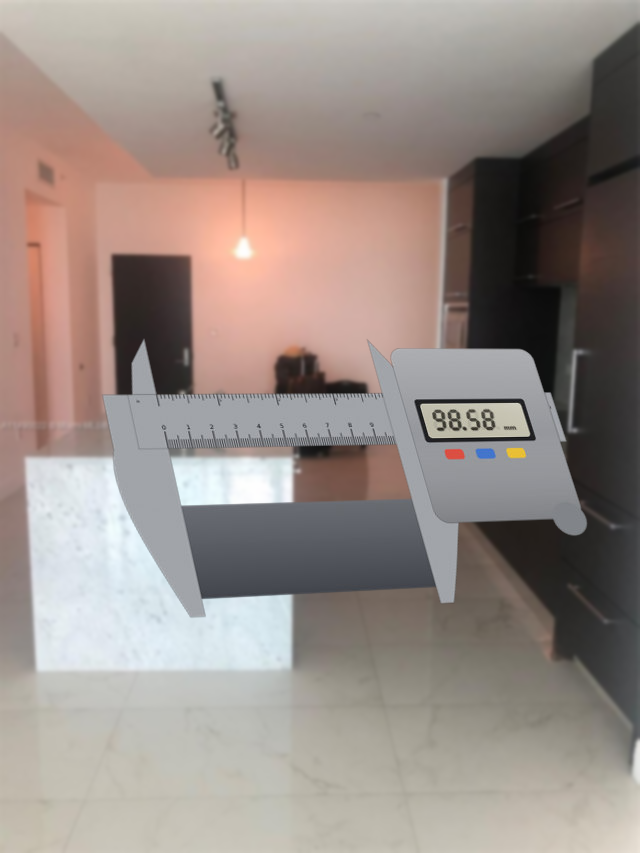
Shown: value=98.58 unit=mm
